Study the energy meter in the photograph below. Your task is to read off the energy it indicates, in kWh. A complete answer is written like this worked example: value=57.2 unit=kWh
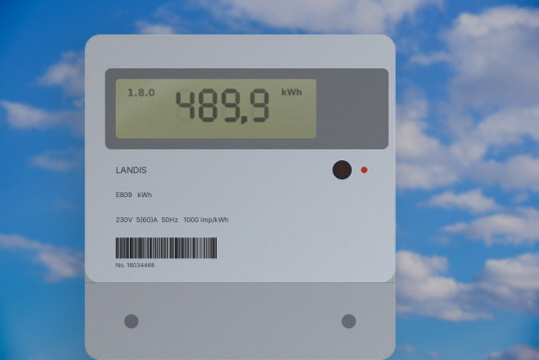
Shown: value=489.9 unit=kWh
